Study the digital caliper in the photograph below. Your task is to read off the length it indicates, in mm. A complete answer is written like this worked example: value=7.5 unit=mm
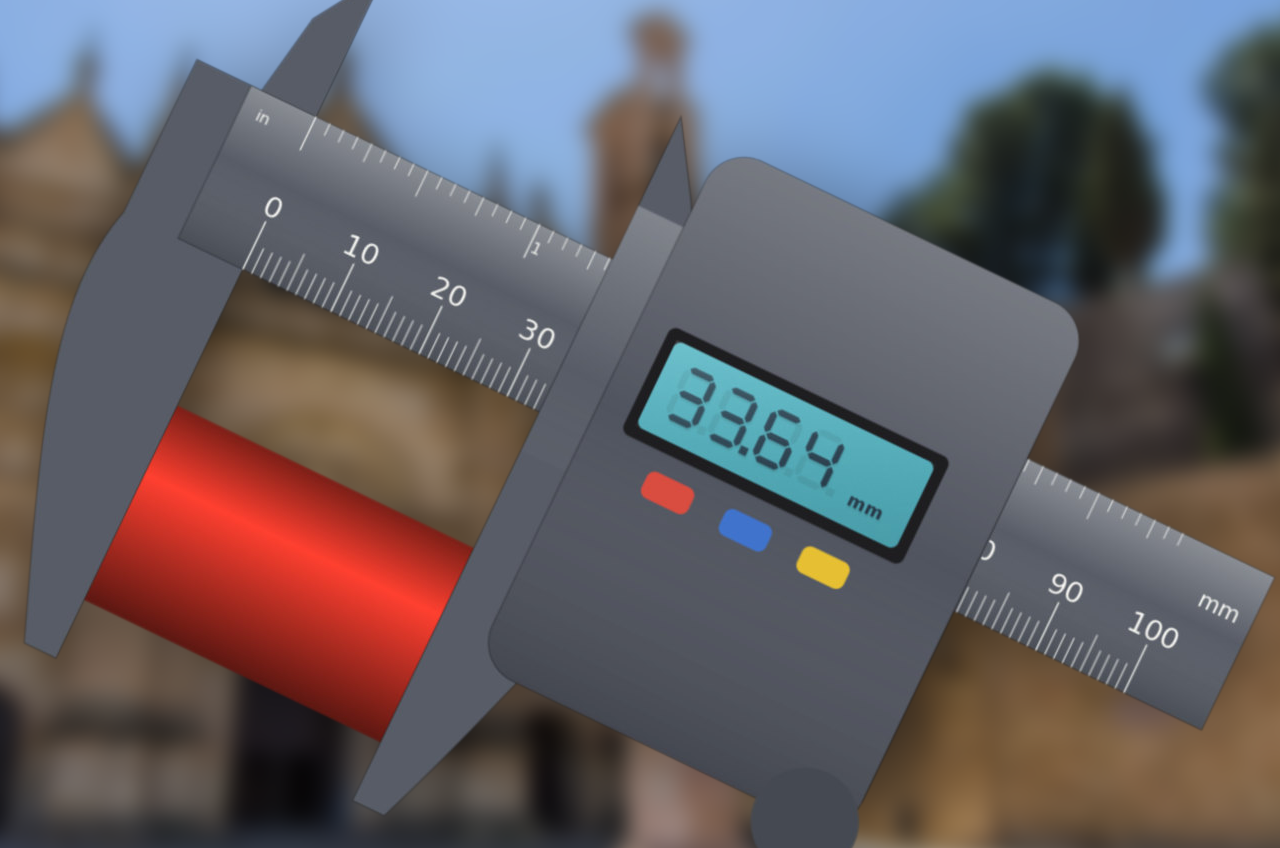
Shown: value=33.64 unit=mm
